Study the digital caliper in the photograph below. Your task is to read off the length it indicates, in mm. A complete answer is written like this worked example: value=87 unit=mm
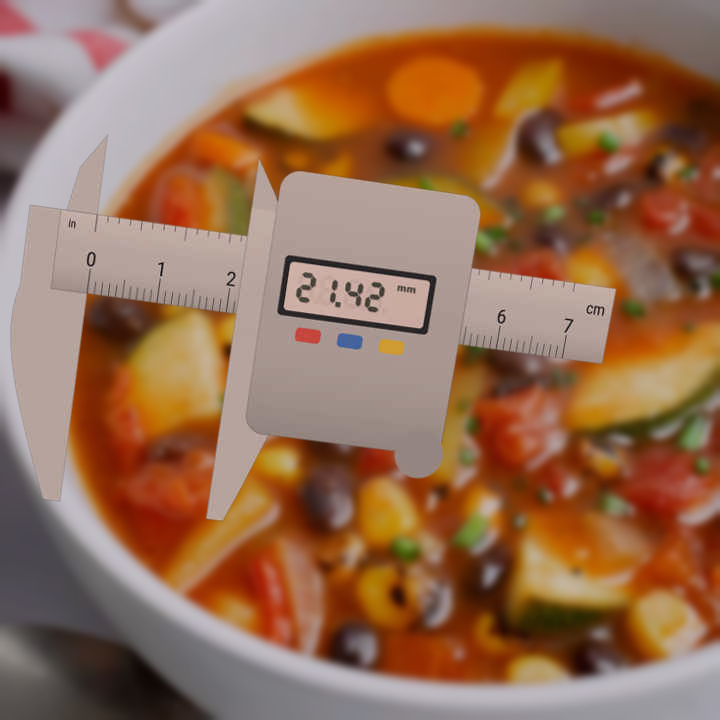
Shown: value=21.42 unit=mm
